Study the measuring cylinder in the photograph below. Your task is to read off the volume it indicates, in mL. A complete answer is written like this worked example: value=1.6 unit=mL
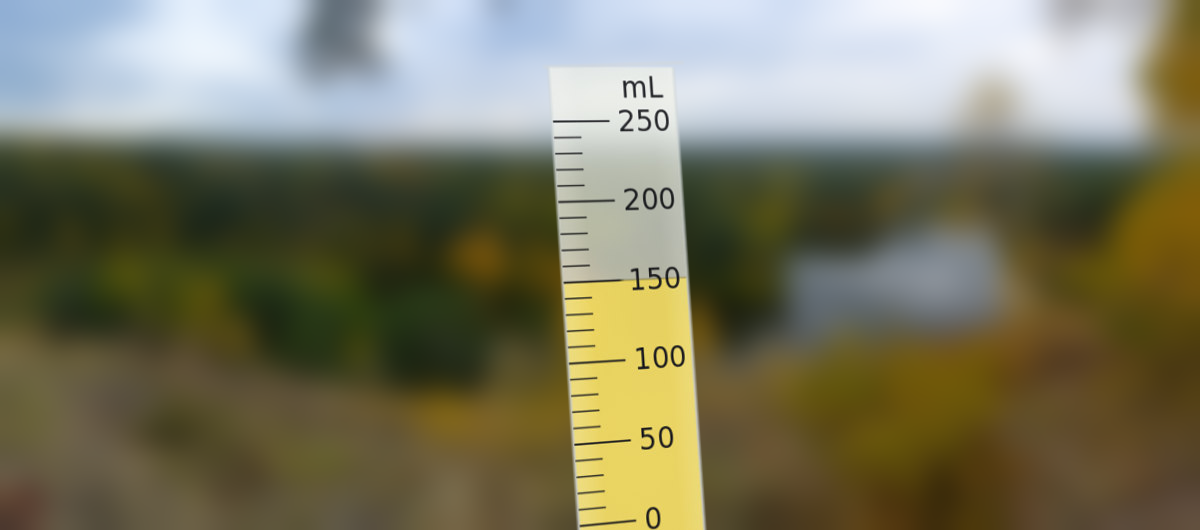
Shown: value=150 unit=mL
